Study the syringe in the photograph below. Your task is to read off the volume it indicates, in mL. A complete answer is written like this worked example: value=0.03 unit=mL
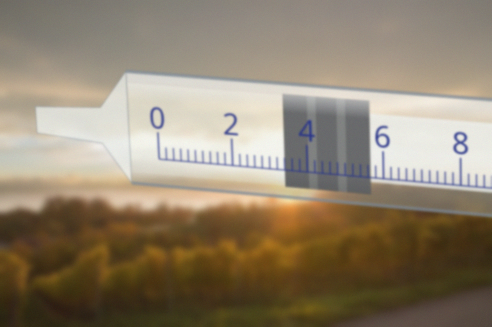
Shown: value=3.4 unit=mL
